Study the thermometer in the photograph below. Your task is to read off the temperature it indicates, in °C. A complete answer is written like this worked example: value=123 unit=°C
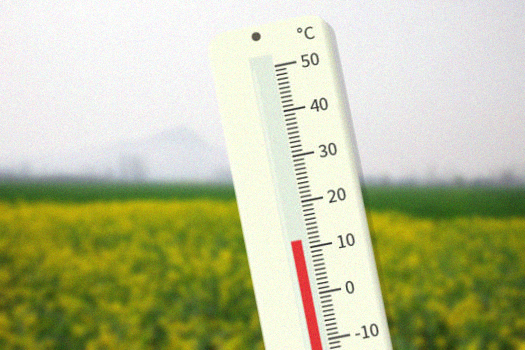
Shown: value=12 unit=°C
